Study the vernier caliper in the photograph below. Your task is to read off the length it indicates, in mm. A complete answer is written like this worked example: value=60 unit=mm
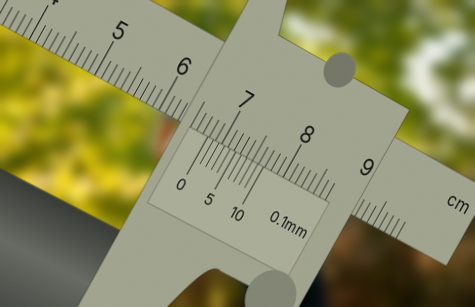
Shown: value=67.8 unit=mm
